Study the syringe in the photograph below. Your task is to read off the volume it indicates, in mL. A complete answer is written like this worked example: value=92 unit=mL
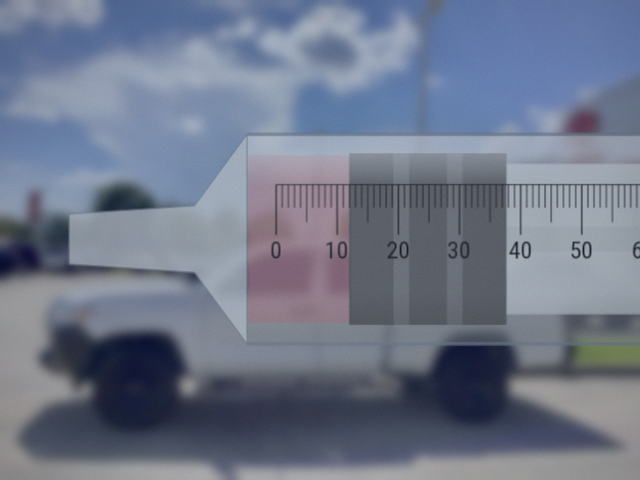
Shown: value=12 unit=mL
